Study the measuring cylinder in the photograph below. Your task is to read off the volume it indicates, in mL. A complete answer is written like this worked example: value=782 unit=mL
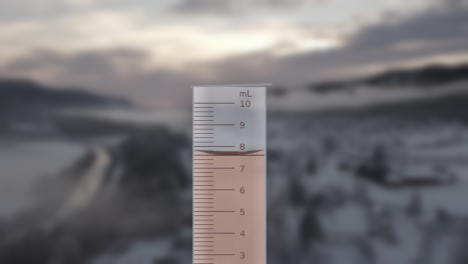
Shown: value=7.6 unit=mL
